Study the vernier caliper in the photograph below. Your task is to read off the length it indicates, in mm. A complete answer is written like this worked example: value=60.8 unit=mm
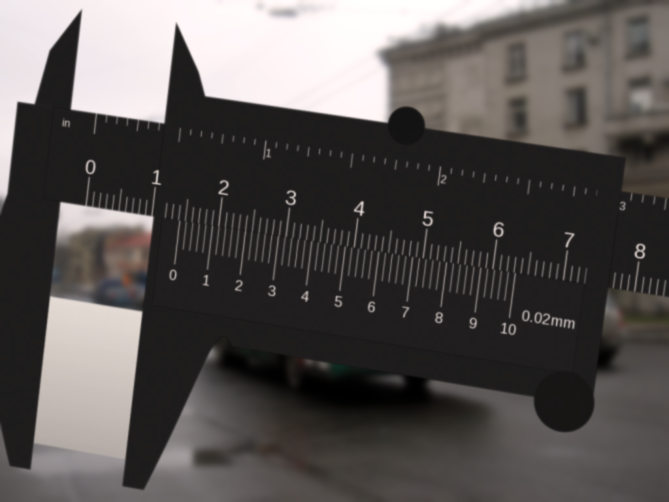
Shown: value=14.2 unit=mm
